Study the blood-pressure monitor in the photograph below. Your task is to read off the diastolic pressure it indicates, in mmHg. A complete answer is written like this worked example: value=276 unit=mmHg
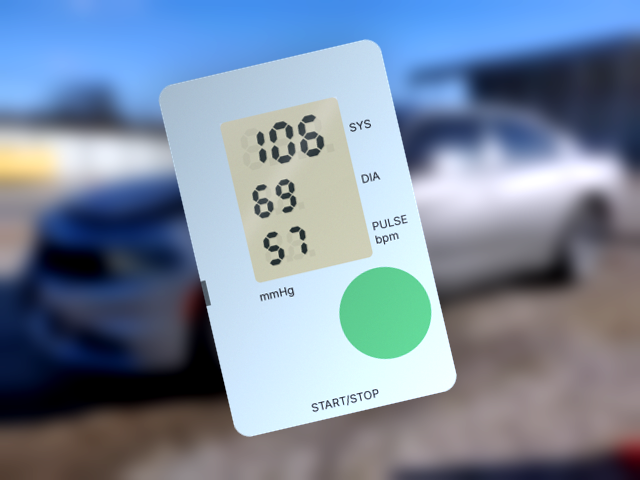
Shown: value=69 unit=mmHg
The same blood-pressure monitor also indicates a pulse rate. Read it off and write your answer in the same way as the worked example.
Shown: value=57 unit=bpm
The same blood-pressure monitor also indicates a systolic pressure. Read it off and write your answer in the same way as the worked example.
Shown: value=106 unit=mmHg
